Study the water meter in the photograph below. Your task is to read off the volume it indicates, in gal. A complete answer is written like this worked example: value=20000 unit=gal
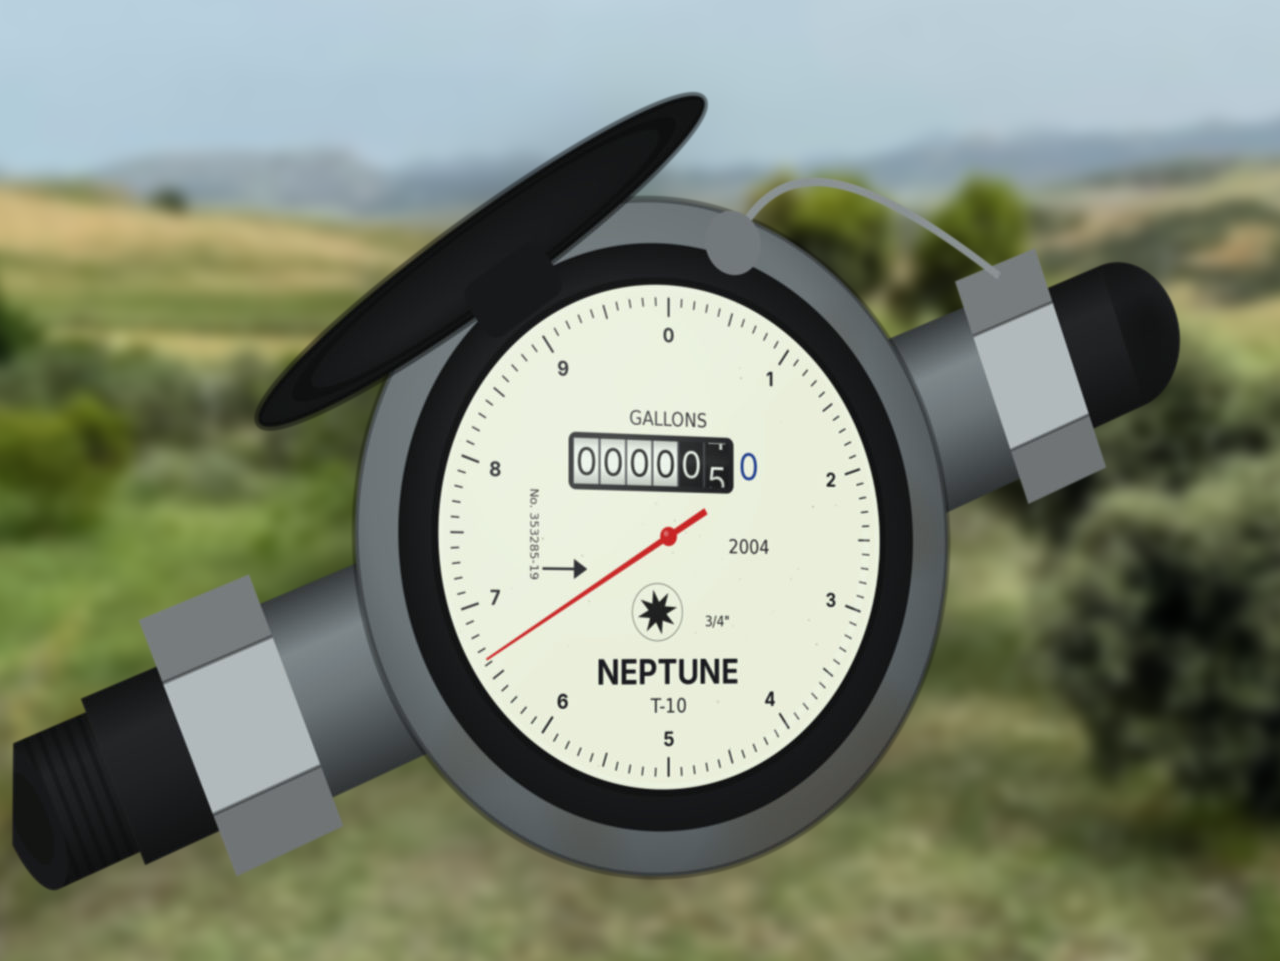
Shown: value=46.6 unit=gal
